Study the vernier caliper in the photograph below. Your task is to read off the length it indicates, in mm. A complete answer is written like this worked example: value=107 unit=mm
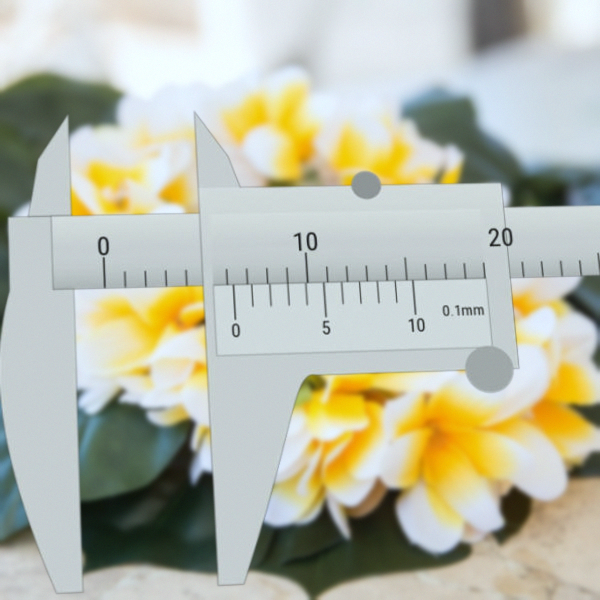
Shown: value=6.3 unit=mm
